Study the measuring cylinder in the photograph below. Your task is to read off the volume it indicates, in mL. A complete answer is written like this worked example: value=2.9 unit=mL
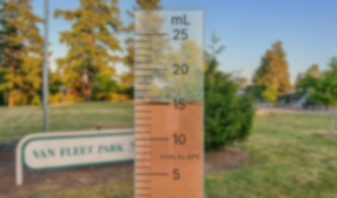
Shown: value=15 unit=mL
